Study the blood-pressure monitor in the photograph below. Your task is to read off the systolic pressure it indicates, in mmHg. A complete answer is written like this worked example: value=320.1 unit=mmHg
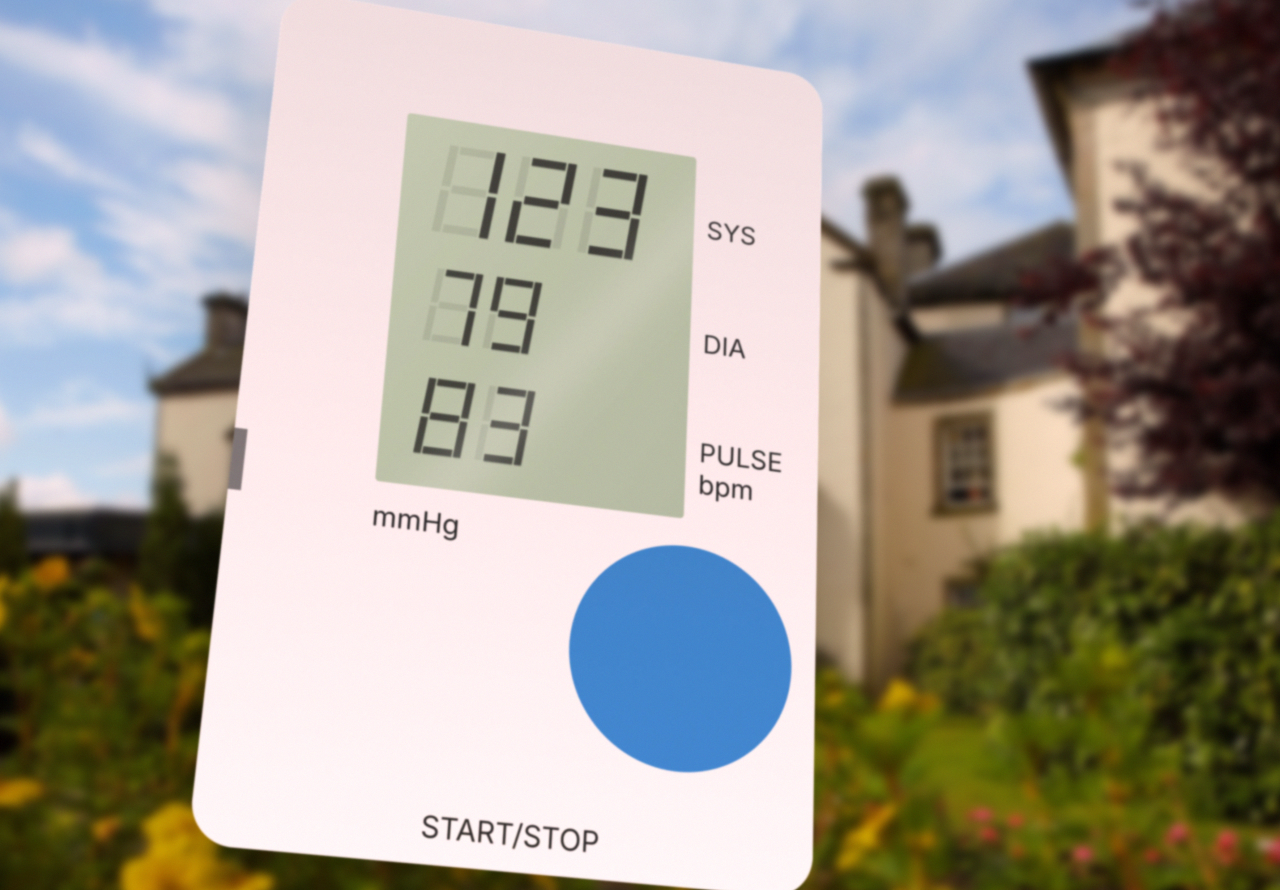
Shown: value=123 unit=mmHg
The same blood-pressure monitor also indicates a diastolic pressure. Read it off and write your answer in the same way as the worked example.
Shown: value=79 unit=mmHg
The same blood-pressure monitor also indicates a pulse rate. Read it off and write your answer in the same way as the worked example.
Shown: value=83 unit=bpm
